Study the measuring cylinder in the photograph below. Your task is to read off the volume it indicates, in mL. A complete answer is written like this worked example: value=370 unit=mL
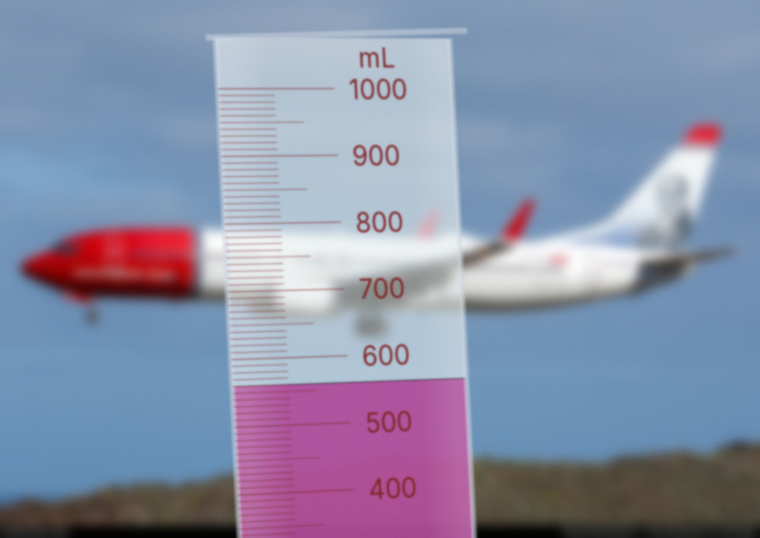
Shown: value=560 unit=mL
